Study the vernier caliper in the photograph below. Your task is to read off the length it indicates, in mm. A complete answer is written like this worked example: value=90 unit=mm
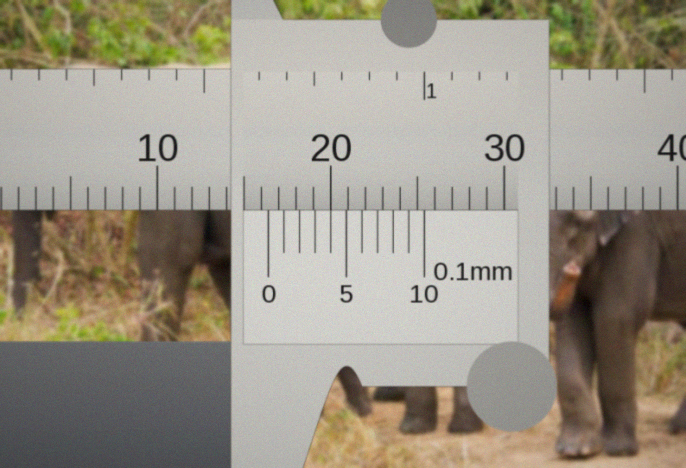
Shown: value=16.4 unit=mm
